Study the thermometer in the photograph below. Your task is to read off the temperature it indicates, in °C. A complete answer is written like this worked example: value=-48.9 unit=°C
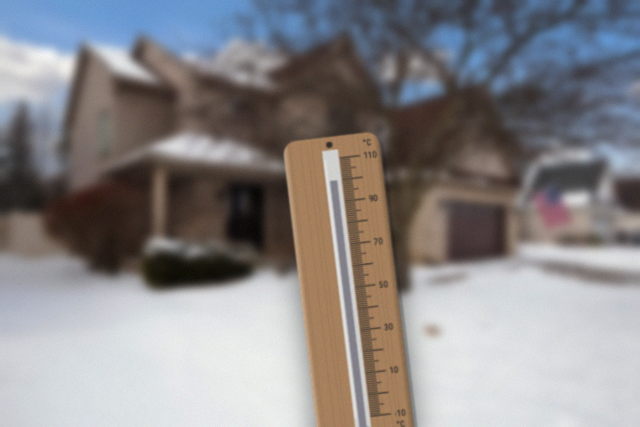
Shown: value=100 unit=°C
